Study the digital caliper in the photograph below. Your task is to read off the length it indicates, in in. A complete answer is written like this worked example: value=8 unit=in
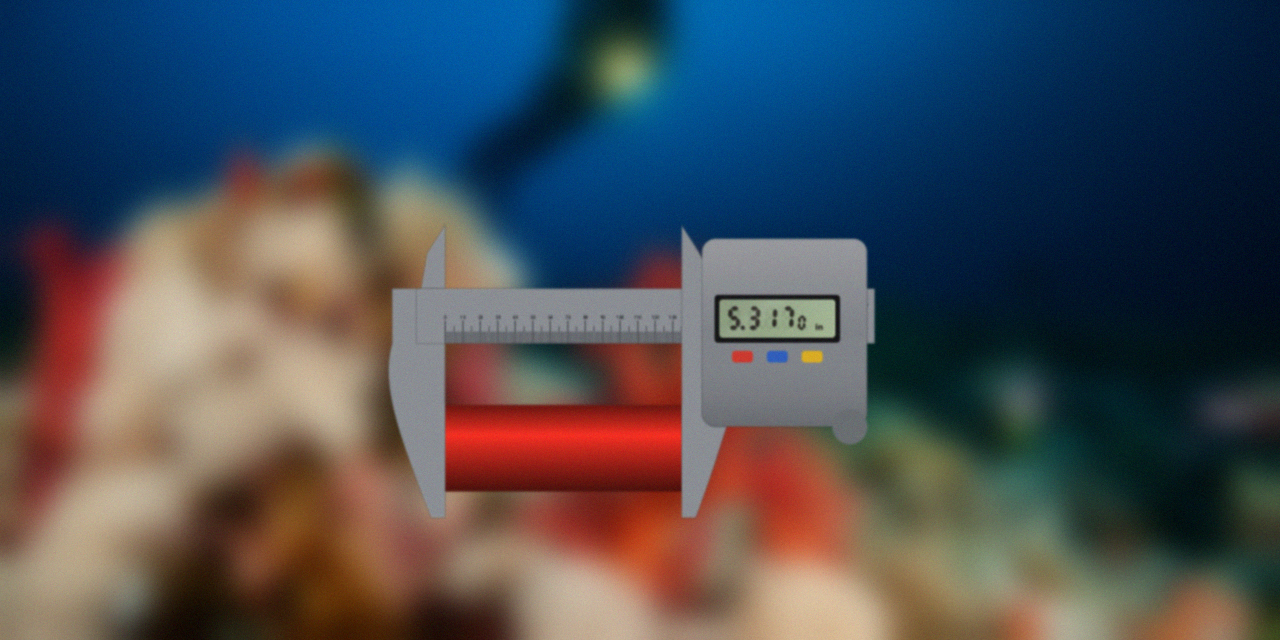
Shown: value=5.3170 unit=in
